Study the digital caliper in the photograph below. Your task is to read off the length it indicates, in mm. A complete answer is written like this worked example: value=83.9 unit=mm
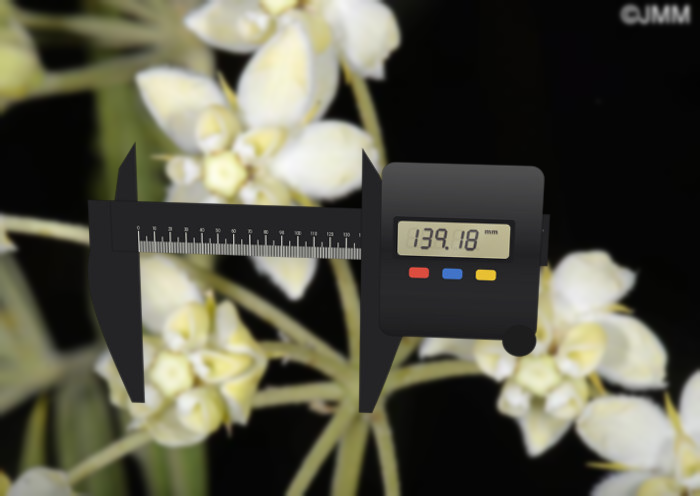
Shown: value=139.18 unit=mm
